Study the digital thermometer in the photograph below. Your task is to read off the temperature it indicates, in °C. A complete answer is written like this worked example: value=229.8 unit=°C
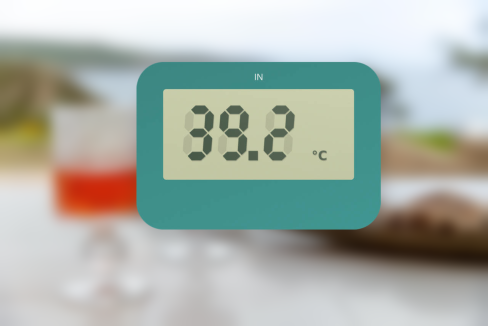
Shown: value=39.2 unit=°C
